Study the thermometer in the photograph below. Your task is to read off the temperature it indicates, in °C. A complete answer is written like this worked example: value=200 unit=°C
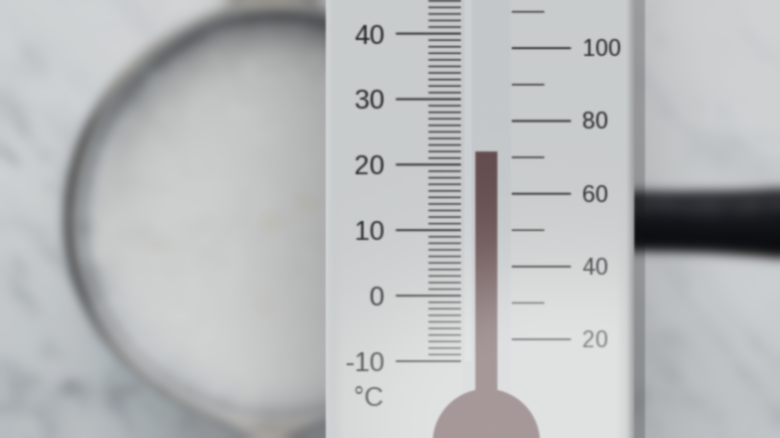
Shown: value=22 unit=°C
